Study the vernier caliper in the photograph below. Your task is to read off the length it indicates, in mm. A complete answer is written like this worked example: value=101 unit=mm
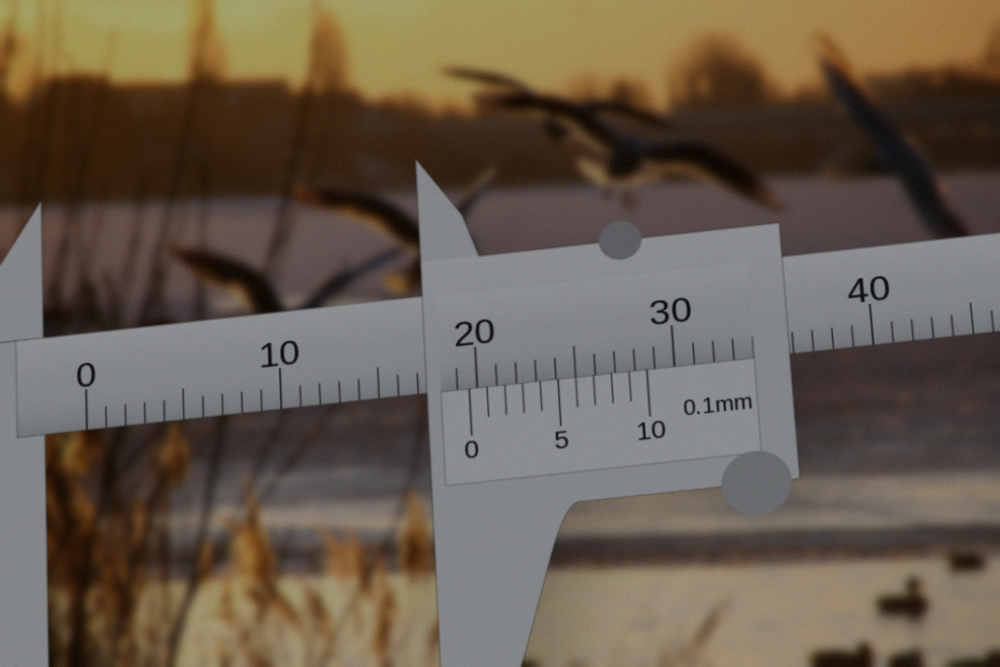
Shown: value=19.6 unit=mm
